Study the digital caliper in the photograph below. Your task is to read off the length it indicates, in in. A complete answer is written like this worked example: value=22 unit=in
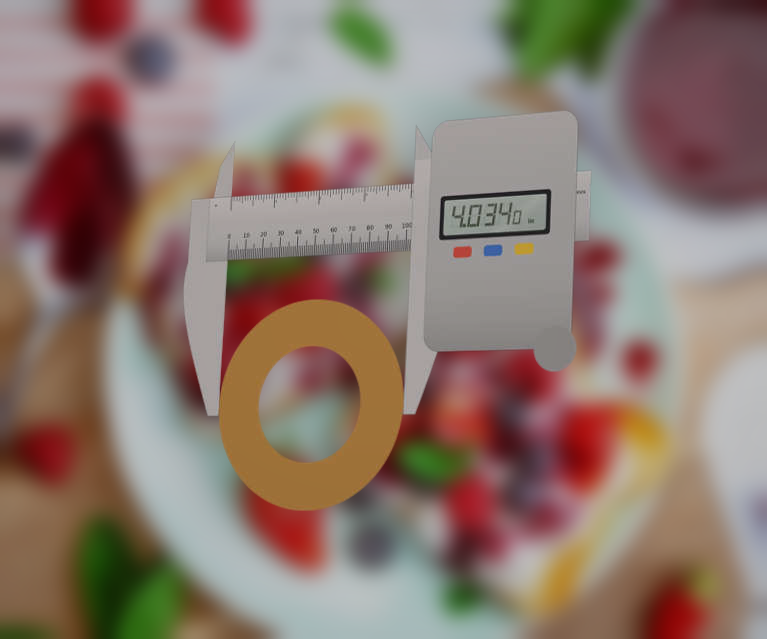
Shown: value=4.0340 unit=in
